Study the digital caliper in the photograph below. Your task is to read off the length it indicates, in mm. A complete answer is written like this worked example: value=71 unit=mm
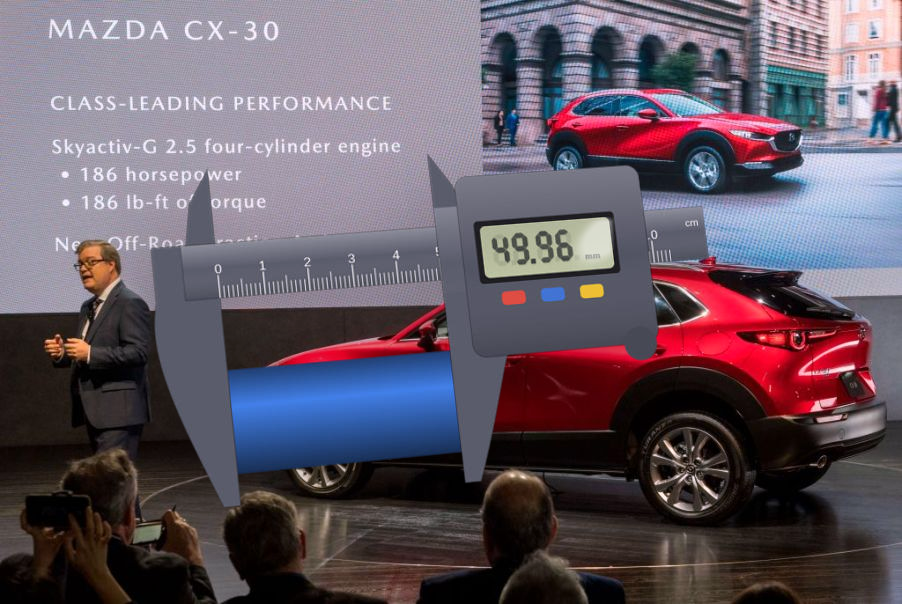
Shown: value=49.96 unit=mm
